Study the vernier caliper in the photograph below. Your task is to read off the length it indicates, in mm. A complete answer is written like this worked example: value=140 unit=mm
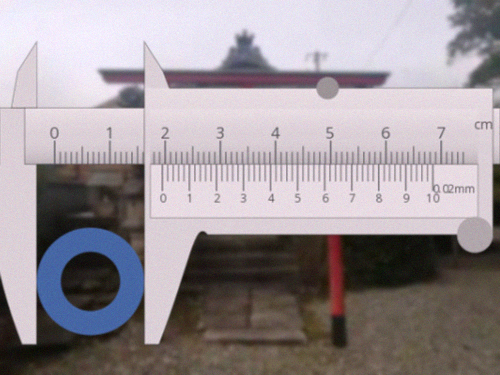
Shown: value=19.5 unit=mm
